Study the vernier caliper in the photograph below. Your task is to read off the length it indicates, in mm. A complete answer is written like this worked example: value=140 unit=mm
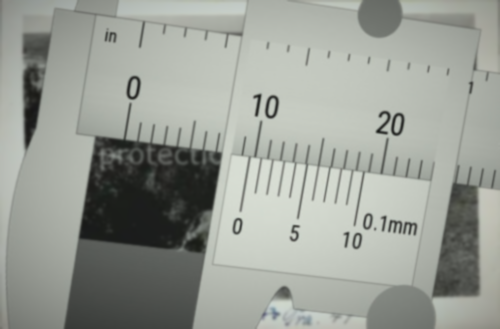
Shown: value=9.6 unit=mm
